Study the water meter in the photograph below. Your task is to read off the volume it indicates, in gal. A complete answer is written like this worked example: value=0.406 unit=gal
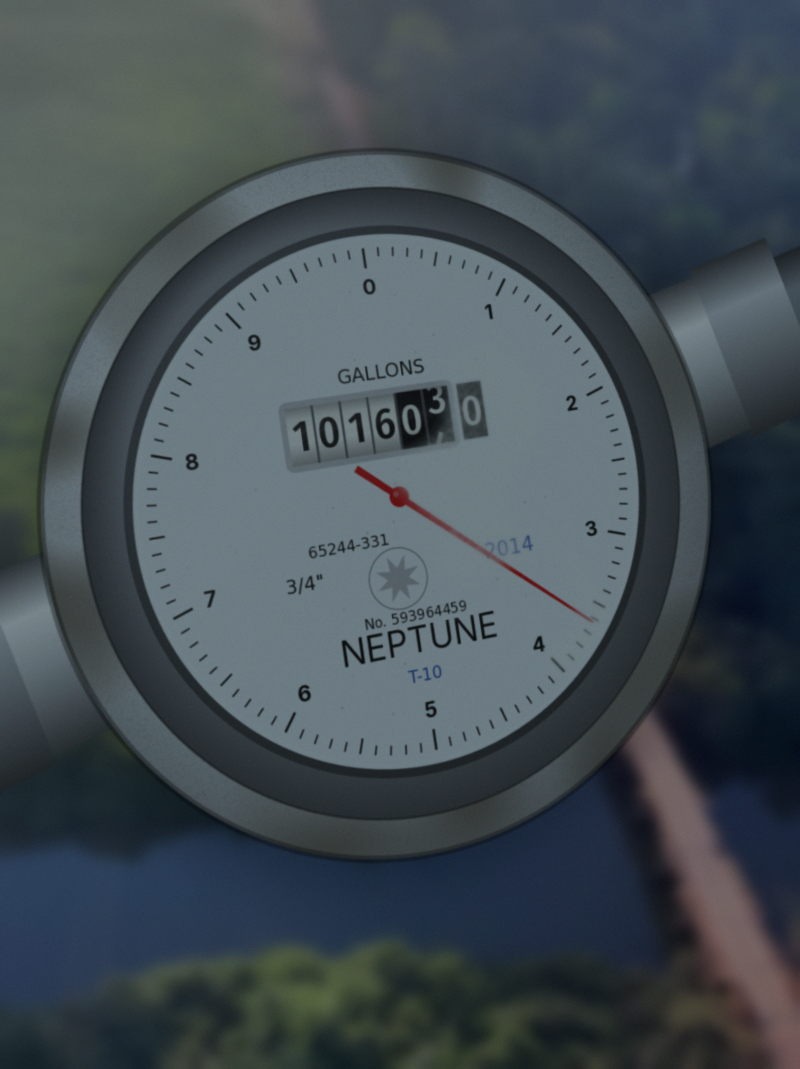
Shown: value=1016033.6 unit=gal
